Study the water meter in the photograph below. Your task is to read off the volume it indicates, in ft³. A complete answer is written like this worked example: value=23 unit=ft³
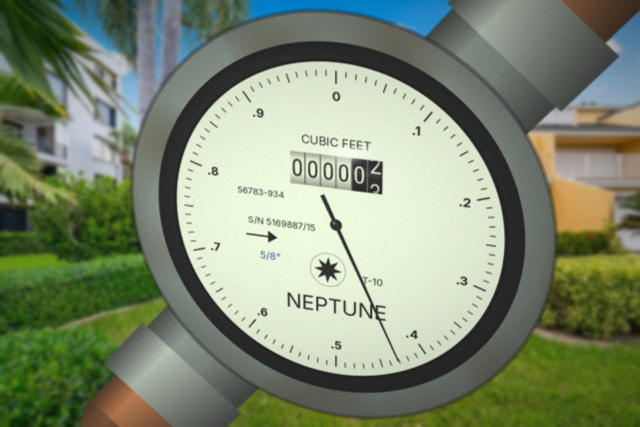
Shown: value=2.43 unit=ft³
